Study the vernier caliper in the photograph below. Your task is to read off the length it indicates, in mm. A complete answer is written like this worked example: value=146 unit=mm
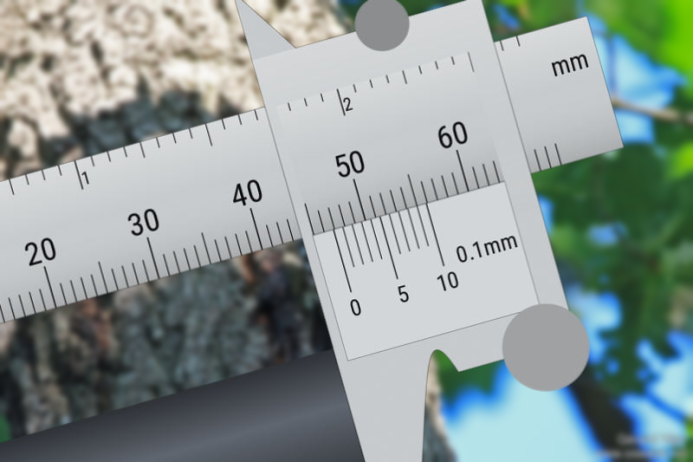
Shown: value=46.9 unit=mm
